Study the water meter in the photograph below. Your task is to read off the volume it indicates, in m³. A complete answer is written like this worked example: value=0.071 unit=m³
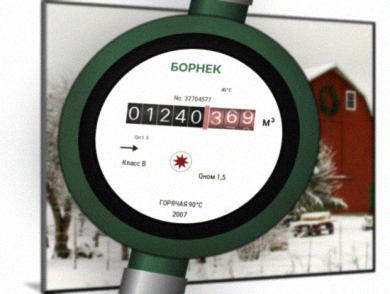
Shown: value=1240.369 unit=m³
